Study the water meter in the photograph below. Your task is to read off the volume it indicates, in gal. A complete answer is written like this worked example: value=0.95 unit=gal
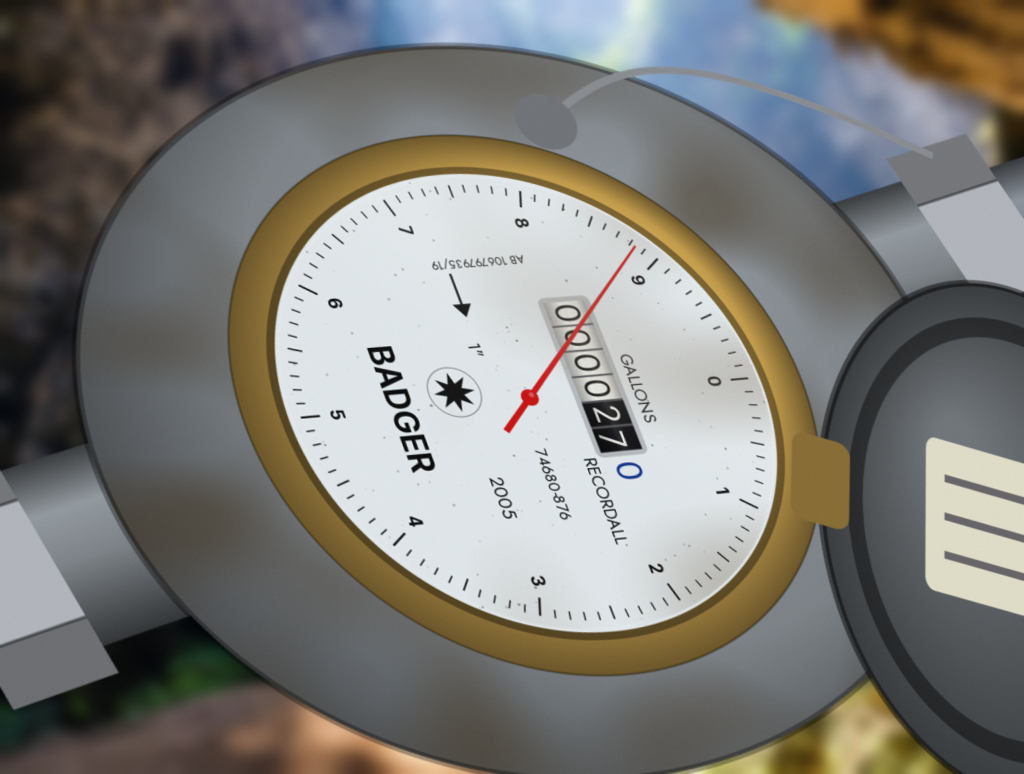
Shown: value=268.8 unit=gal
